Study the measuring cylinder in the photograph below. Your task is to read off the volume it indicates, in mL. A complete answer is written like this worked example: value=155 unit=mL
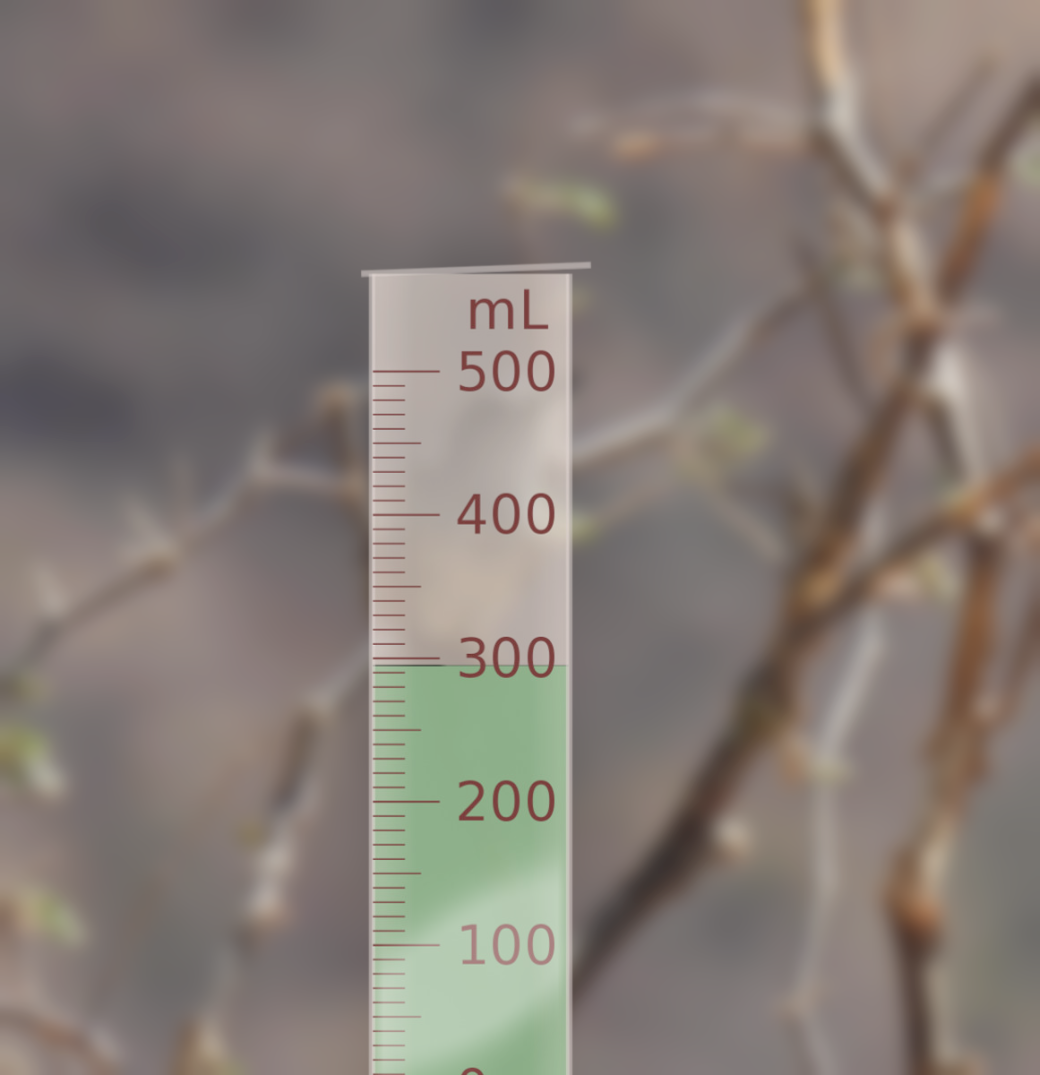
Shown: value=295 unit=mL
